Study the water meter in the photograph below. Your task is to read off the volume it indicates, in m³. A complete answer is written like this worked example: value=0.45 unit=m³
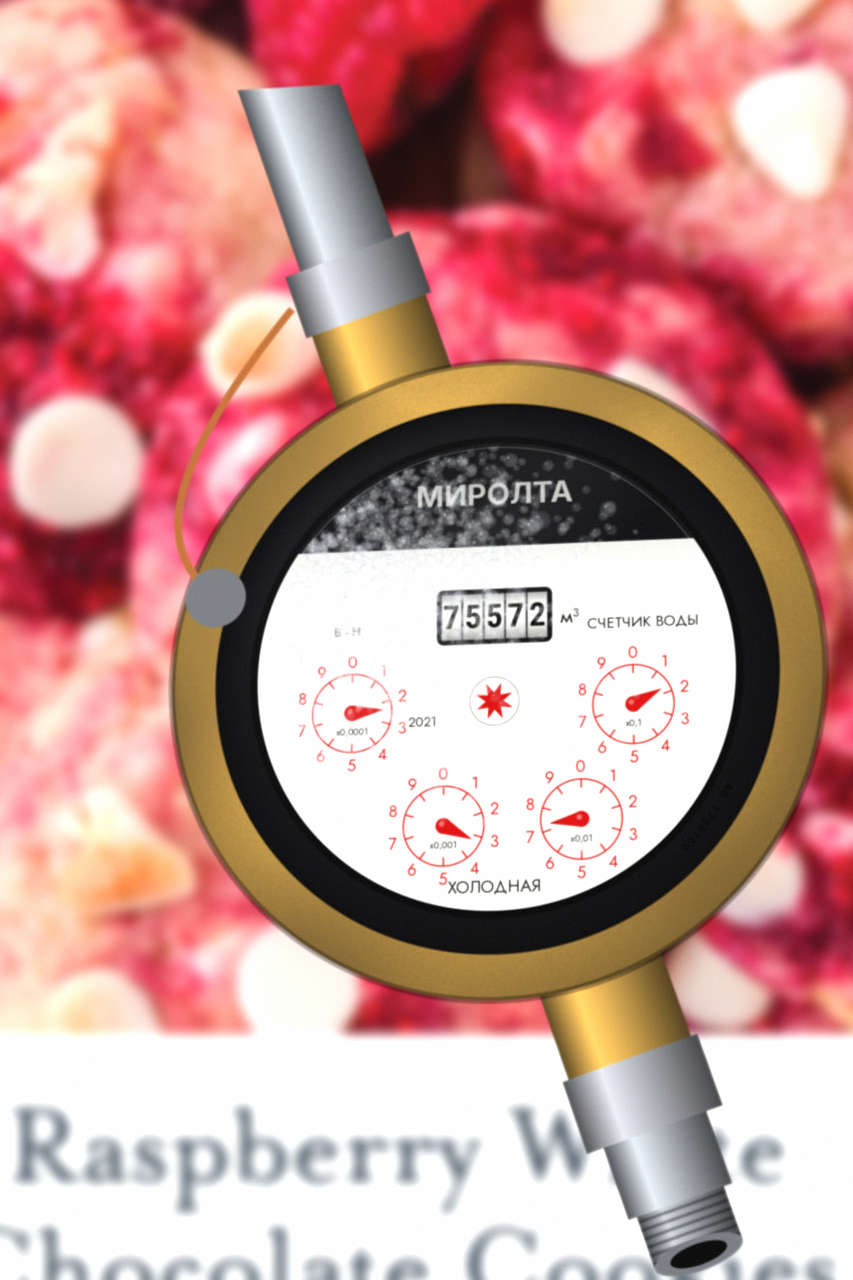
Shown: value=75572.1732 unit=m³
